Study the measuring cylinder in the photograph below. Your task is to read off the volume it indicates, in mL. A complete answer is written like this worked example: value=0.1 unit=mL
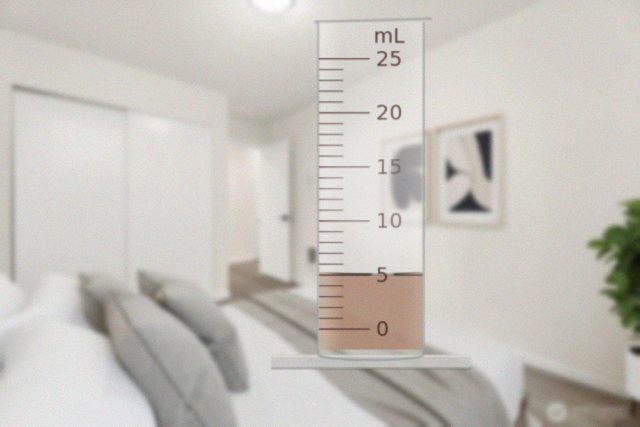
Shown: value=5 unit=mL
